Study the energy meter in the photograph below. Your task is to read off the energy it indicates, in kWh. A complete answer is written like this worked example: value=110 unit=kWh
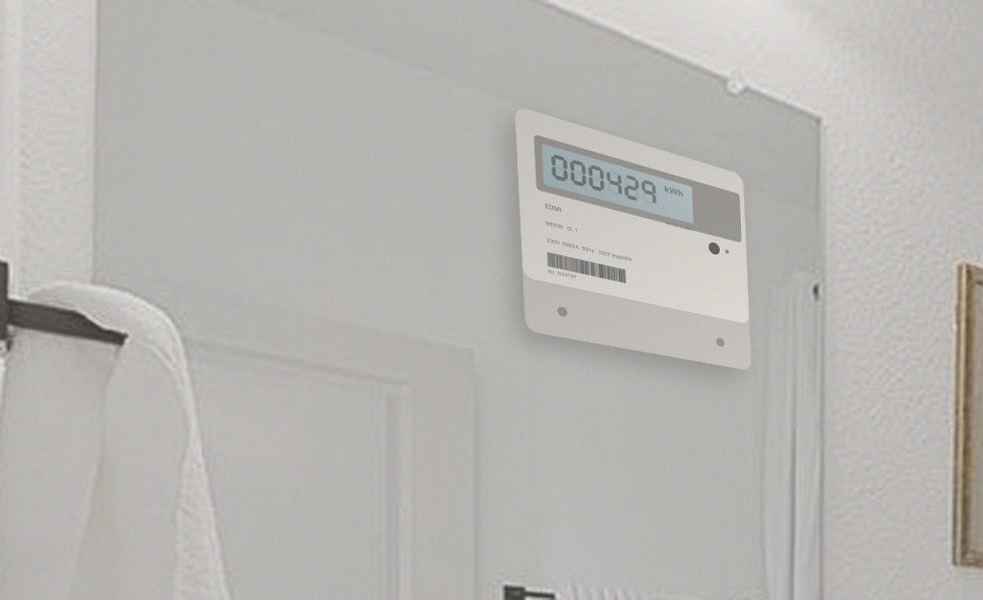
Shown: value=429 unit=kWh
